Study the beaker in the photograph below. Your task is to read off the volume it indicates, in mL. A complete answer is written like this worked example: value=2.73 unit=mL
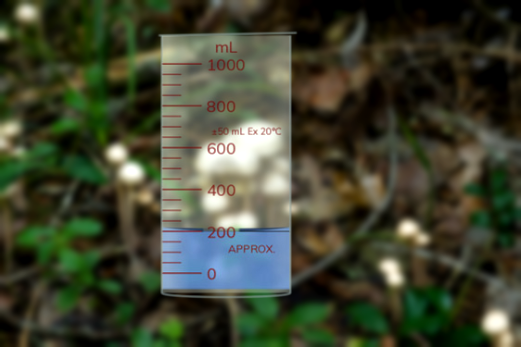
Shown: value=200 unit=mL
